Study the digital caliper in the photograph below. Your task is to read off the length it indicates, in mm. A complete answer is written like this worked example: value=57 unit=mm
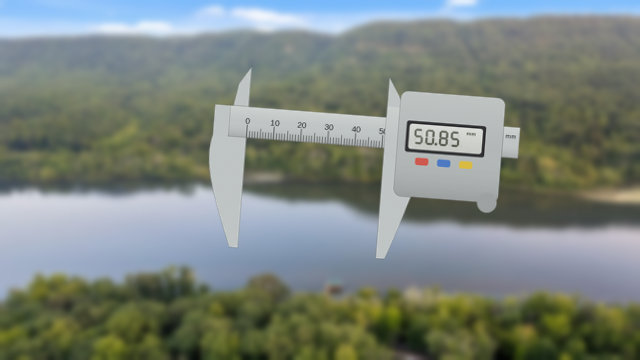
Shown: value=50.85 unit=mm
